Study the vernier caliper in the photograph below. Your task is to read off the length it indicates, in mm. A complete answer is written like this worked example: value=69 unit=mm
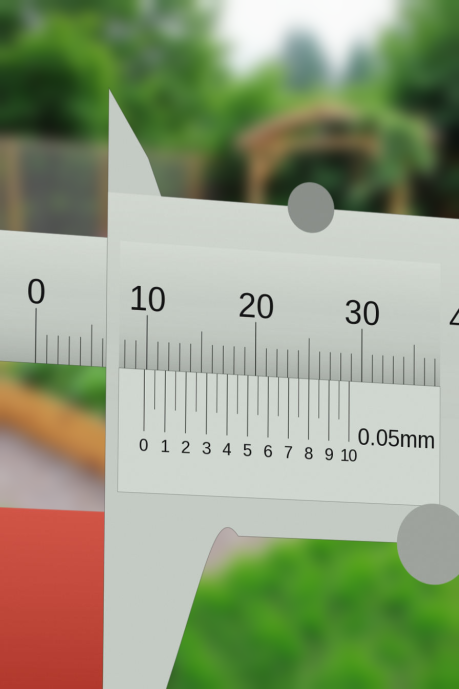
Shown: value=9.8 unit=mm
